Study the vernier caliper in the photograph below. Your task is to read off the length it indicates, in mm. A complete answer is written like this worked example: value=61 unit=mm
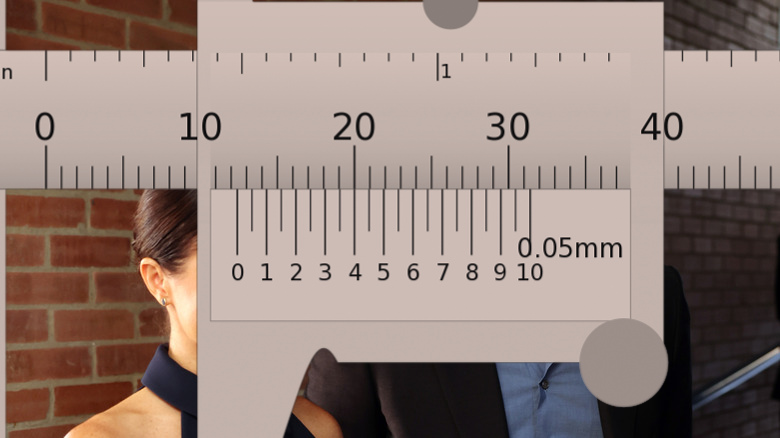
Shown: value=12.4 unit=mm
